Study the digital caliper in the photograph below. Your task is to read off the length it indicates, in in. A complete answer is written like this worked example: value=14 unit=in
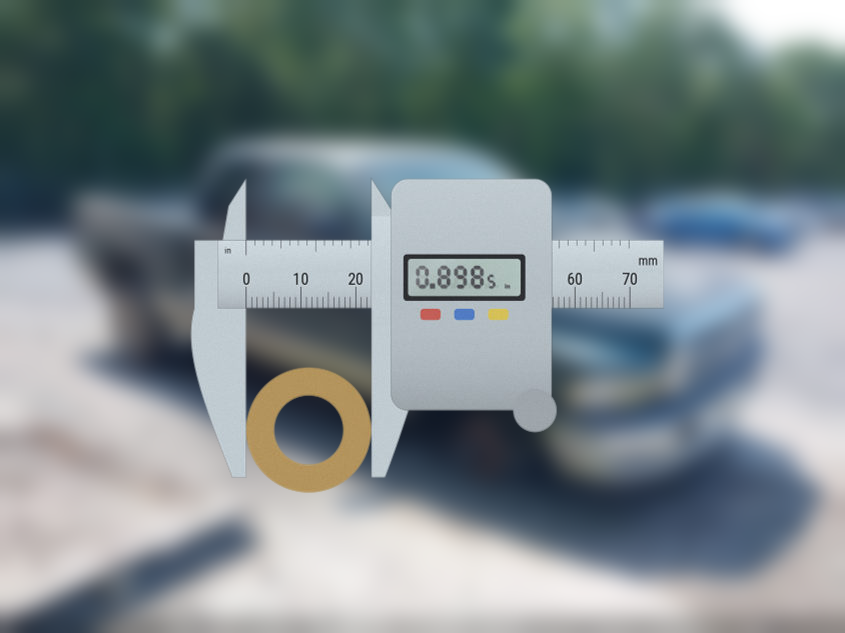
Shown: value=0.8985 unit=in
